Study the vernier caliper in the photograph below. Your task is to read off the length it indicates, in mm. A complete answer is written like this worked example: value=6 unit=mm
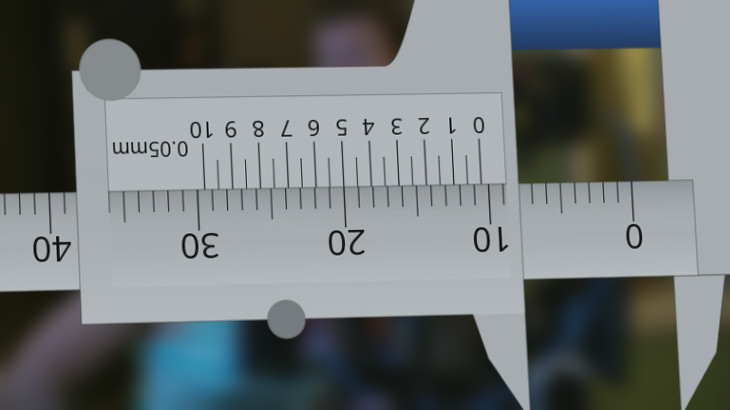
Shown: value=10.5 unit=mm
